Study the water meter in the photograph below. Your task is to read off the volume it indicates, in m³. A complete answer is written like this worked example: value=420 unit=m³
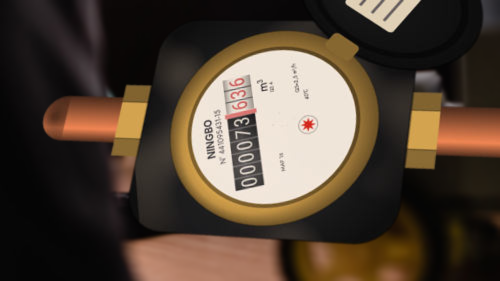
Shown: value=73.636 unit=m³
